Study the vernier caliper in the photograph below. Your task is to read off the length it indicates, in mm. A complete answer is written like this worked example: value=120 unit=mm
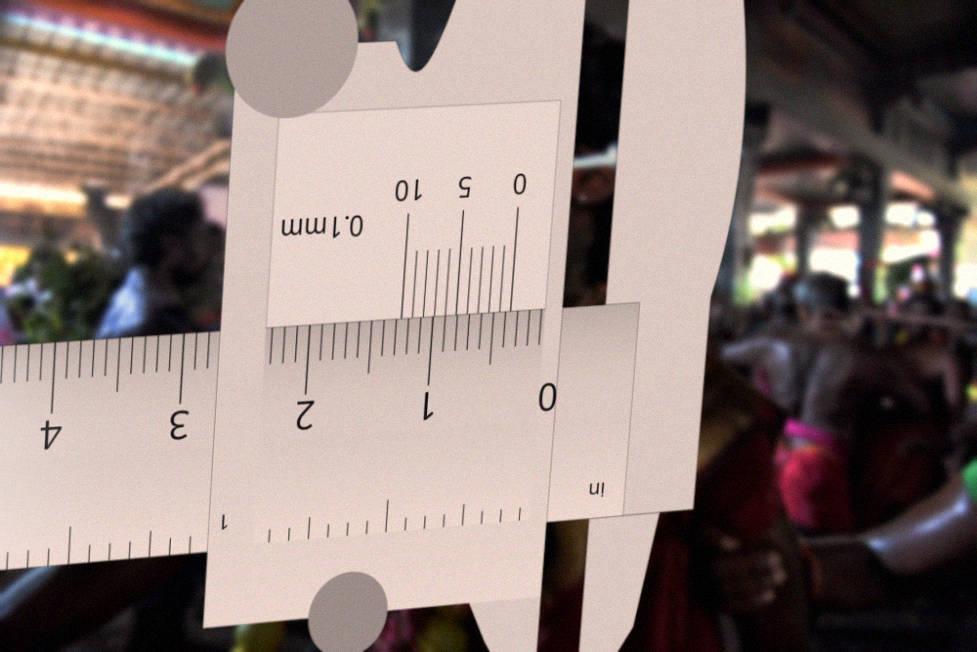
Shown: value=3.6 unit=mm
